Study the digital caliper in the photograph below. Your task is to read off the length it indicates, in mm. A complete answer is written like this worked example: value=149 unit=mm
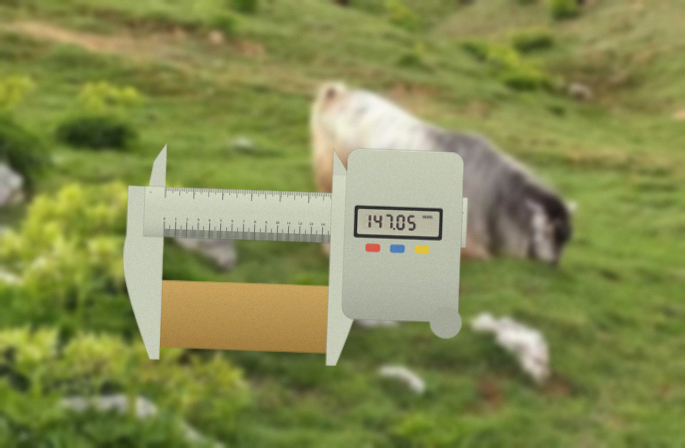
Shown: value=147.05 unit=mm
